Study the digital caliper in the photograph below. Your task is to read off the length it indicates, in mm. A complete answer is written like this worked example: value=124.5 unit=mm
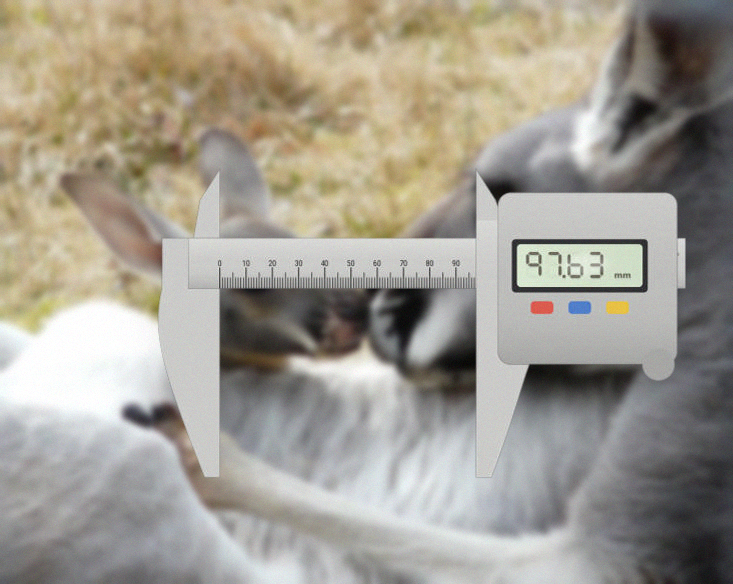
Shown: value=97.63 unit=mm
